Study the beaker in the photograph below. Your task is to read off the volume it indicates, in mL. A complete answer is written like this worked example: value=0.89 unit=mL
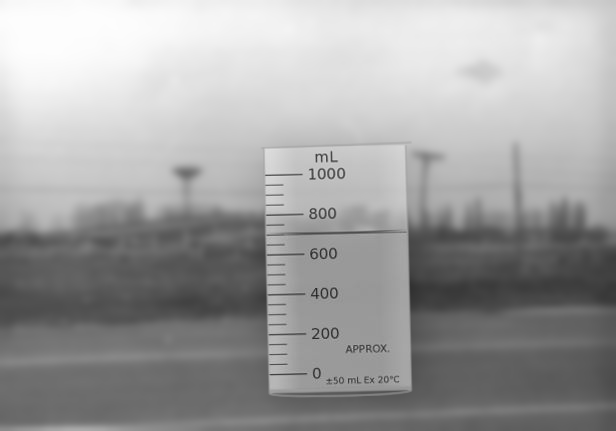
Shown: value=700 unit=mL
